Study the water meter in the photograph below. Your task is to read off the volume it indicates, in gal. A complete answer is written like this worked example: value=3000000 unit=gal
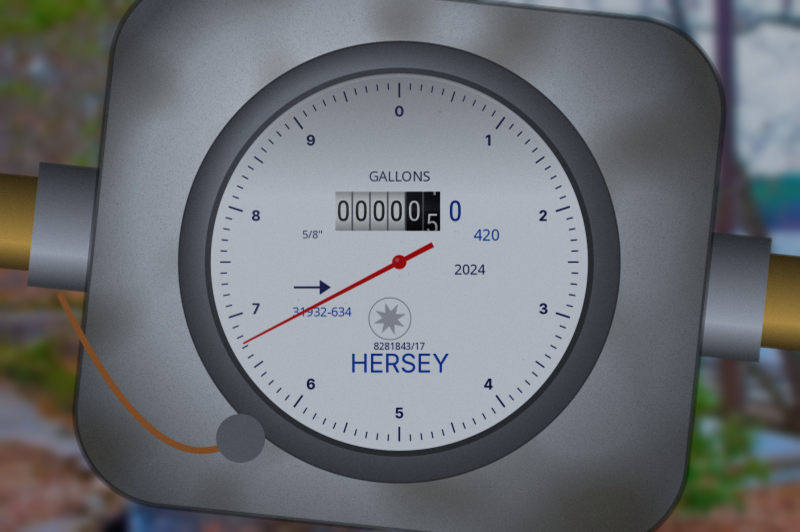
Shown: value=46.7 unit=gal
